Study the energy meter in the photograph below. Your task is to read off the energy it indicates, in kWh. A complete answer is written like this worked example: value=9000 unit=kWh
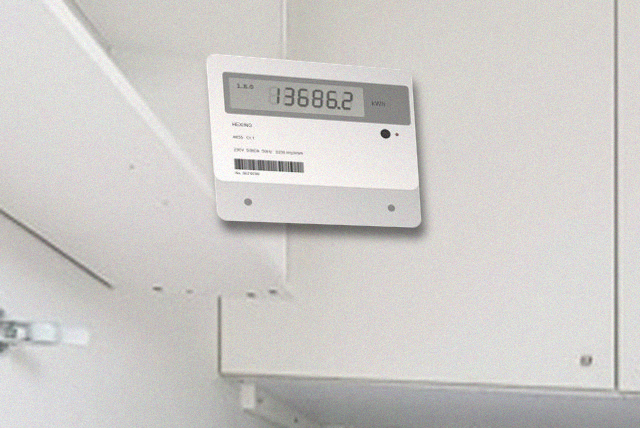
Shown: value=13686.2 unit=kWh
